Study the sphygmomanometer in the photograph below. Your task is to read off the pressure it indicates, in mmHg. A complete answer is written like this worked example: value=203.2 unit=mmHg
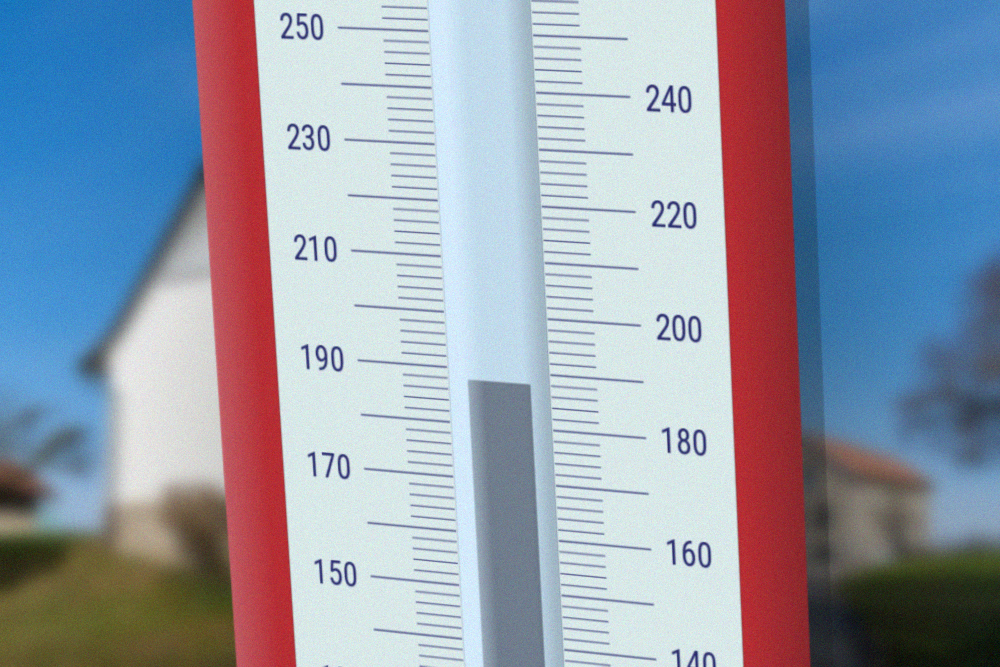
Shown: value=188 unit=mmHg
